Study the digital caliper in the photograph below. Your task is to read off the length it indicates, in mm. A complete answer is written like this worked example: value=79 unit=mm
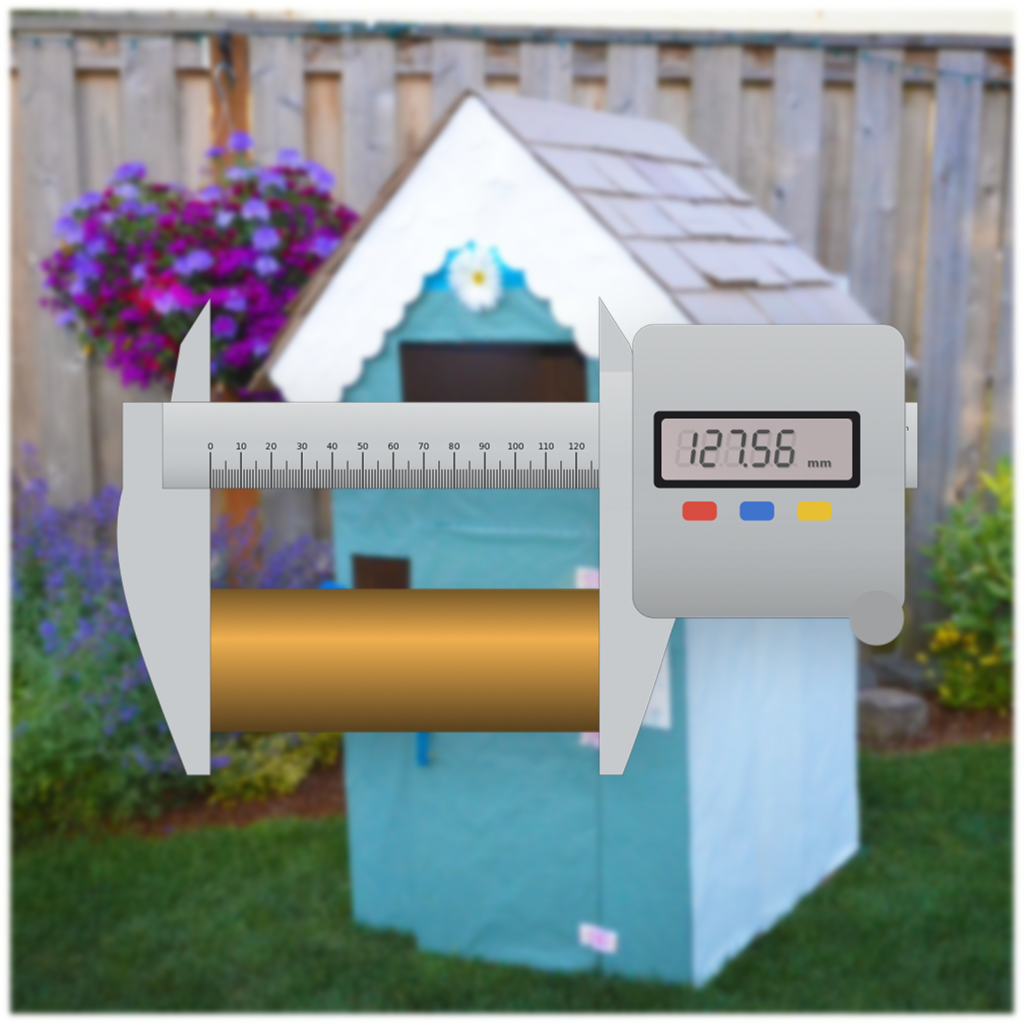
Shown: value=127.56 unit=mm
